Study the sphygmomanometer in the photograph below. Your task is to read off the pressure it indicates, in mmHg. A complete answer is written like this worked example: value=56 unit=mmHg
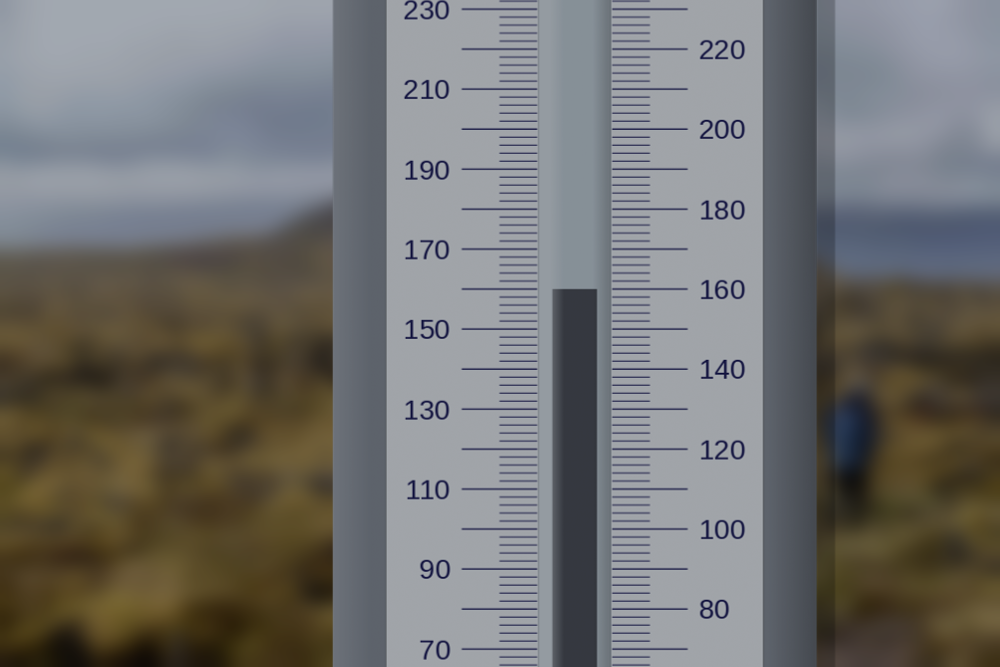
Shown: value=160 unit=mmHg
